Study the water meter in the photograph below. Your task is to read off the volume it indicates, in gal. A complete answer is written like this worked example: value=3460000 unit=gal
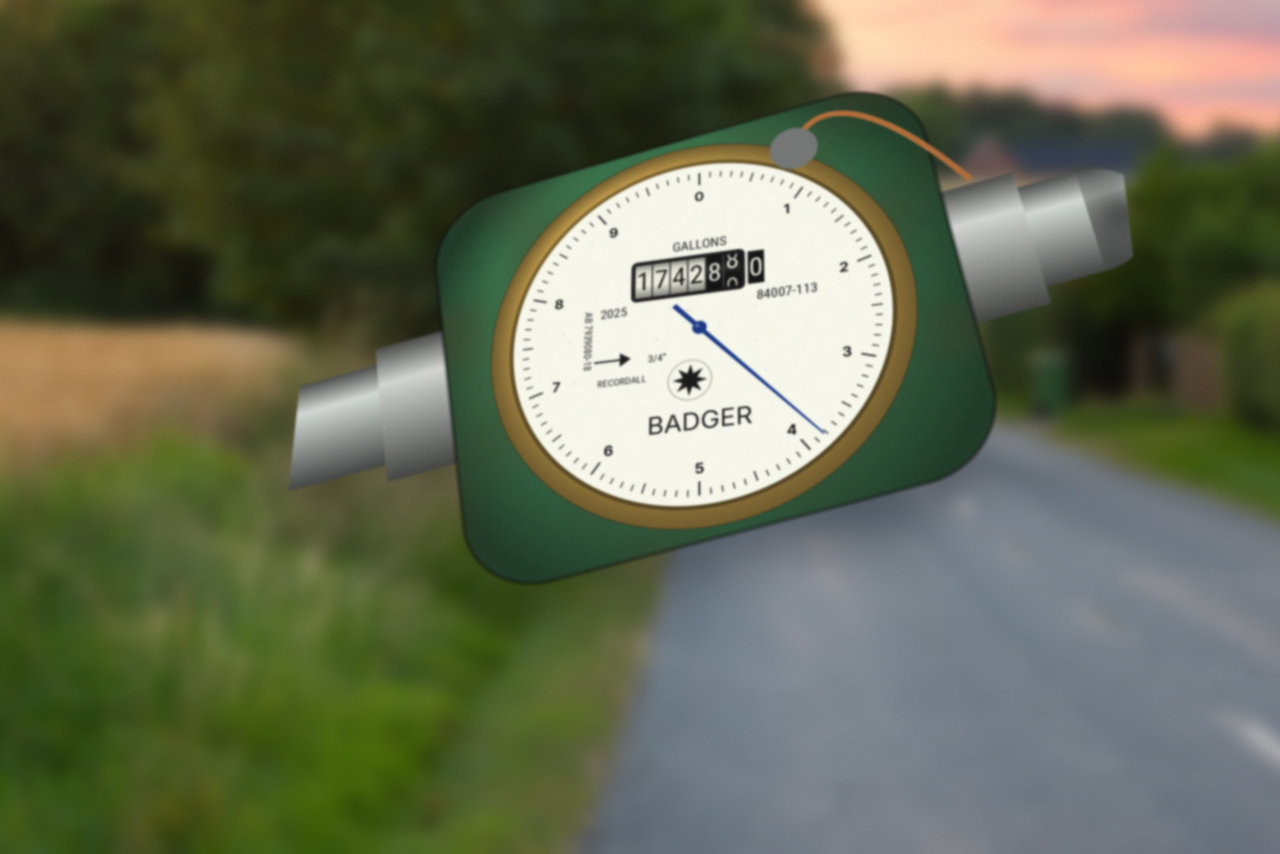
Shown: value=1742883.8 unit=gal
